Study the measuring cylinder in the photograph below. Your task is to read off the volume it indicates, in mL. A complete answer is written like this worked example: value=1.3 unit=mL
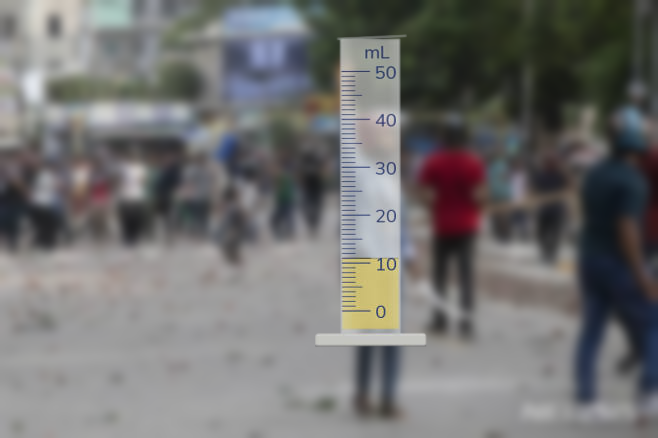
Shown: value=11 unit=mL
